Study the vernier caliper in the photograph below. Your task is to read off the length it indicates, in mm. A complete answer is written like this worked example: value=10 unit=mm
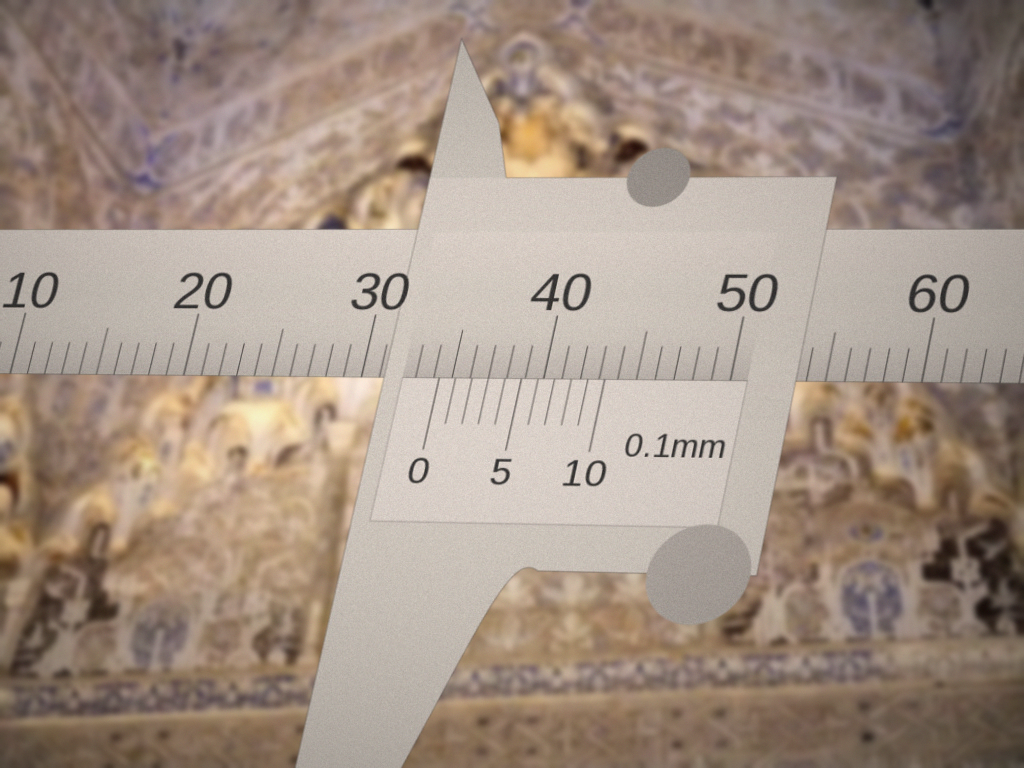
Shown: value=34.3 unit=mm
